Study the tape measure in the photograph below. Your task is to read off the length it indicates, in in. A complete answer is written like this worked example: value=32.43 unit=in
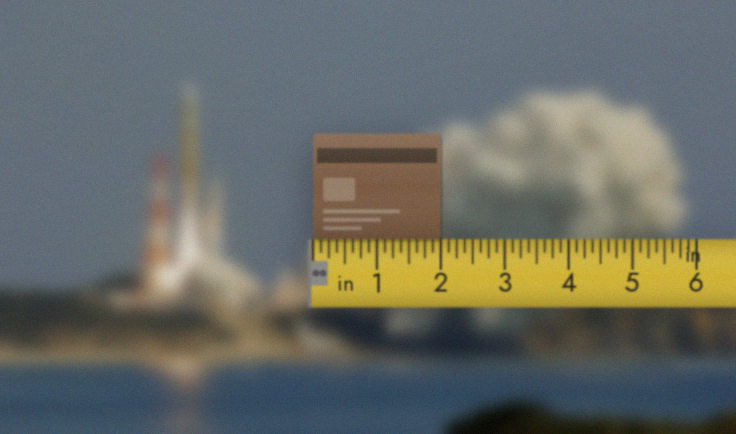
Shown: value=2 unit=in
